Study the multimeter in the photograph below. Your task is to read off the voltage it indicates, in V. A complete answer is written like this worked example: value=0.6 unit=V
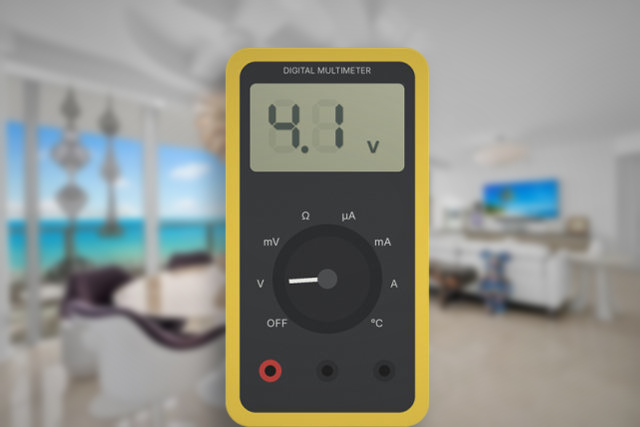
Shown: value=4.1 unit=V
